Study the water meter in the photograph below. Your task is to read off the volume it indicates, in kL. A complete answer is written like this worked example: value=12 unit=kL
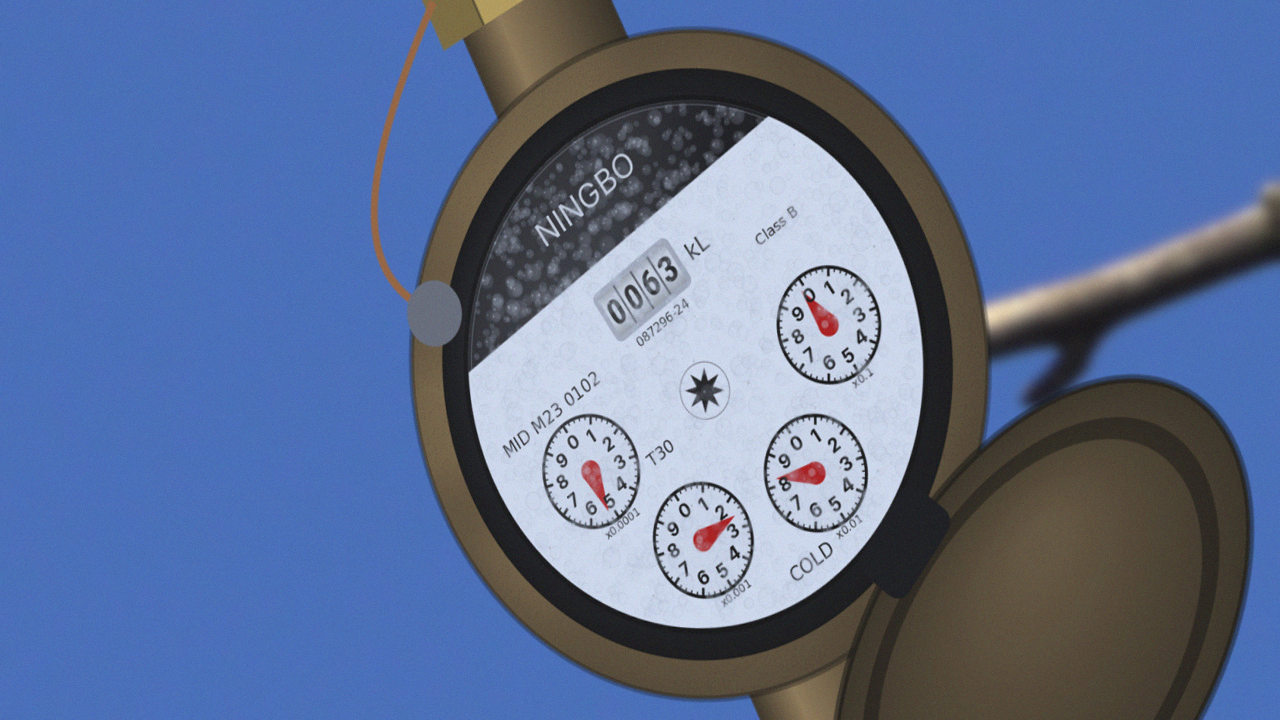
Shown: value=62.9825 unit=kL
